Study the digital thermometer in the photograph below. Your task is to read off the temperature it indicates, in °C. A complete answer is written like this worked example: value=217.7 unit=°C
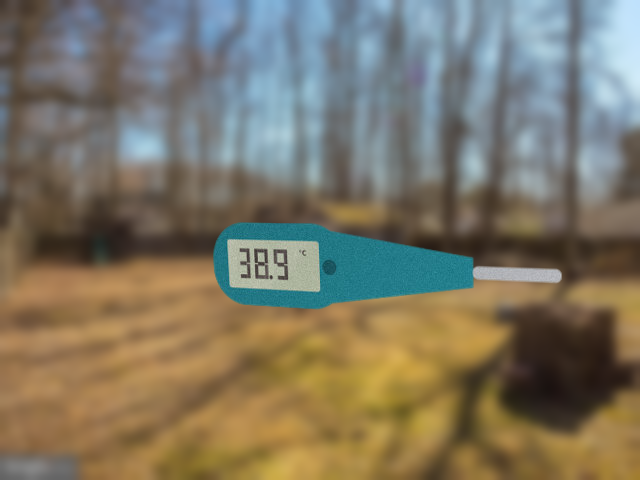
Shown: value=38.9 unit=°C
